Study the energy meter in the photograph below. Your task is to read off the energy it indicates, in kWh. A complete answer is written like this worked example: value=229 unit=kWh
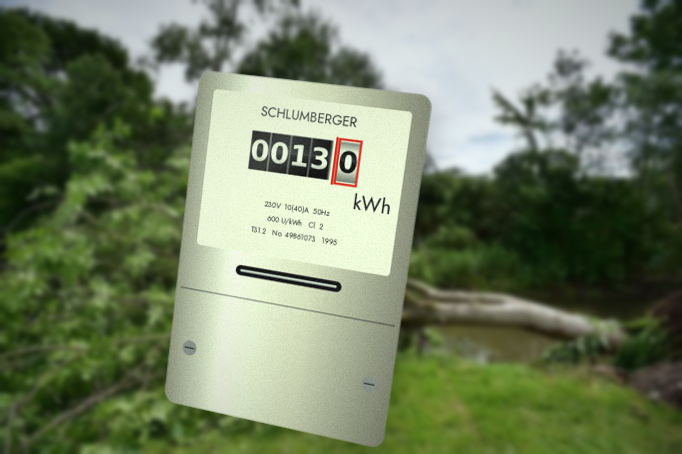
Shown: value=13.0 unit=kWh
